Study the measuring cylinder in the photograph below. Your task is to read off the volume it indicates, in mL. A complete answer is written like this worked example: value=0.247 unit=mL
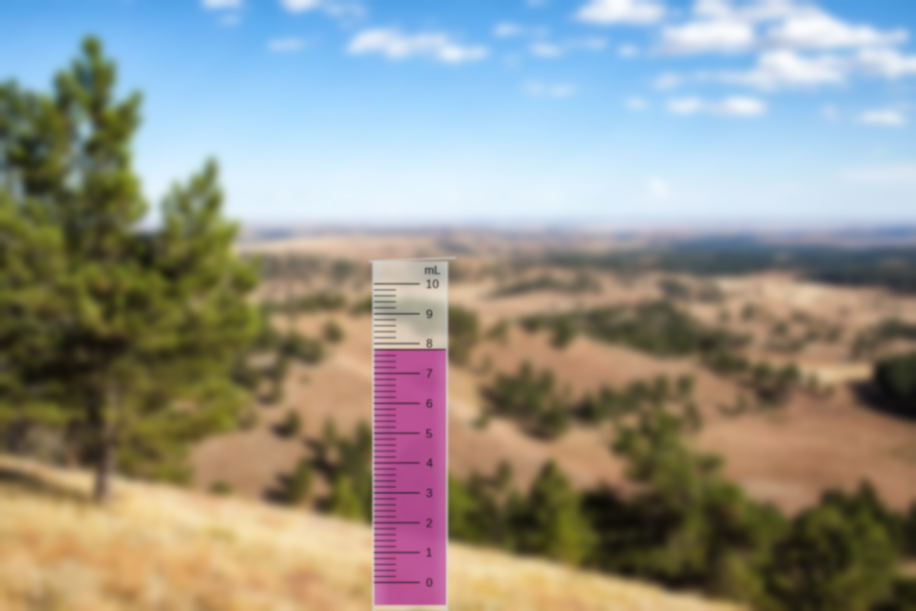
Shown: value=7.8 unit=mL
